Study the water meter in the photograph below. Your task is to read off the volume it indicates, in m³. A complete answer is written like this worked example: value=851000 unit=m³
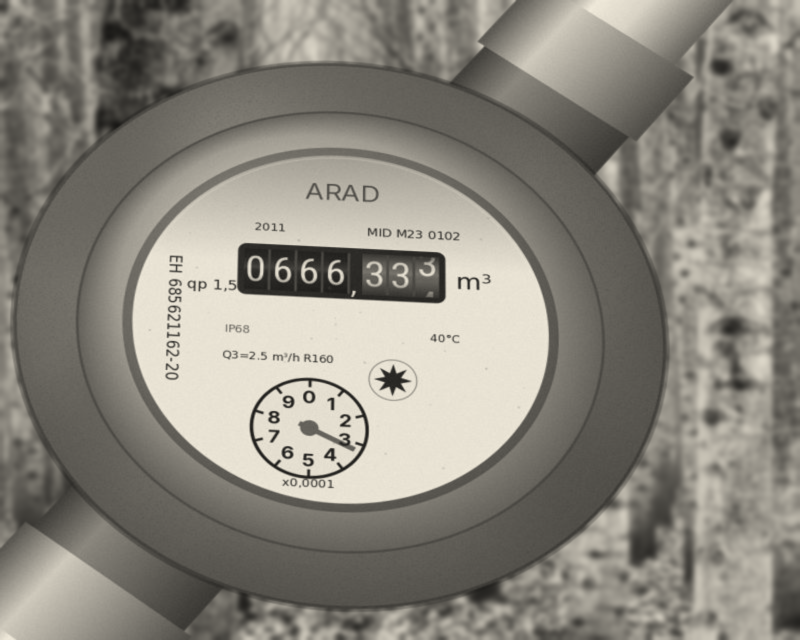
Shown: value=666.3333 unit=m³
